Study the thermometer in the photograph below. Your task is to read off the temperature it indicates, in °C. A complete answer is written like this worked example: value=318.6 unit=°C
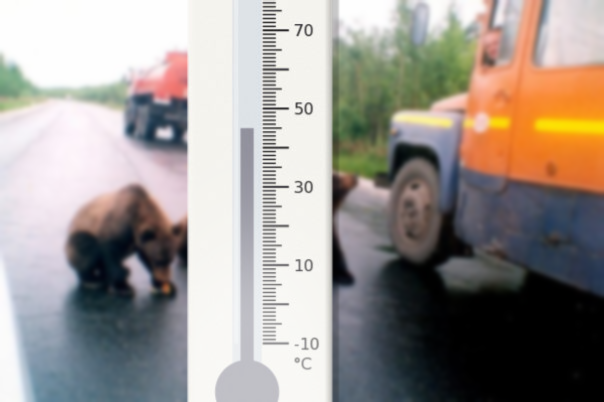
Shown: value=45 unit=°C
